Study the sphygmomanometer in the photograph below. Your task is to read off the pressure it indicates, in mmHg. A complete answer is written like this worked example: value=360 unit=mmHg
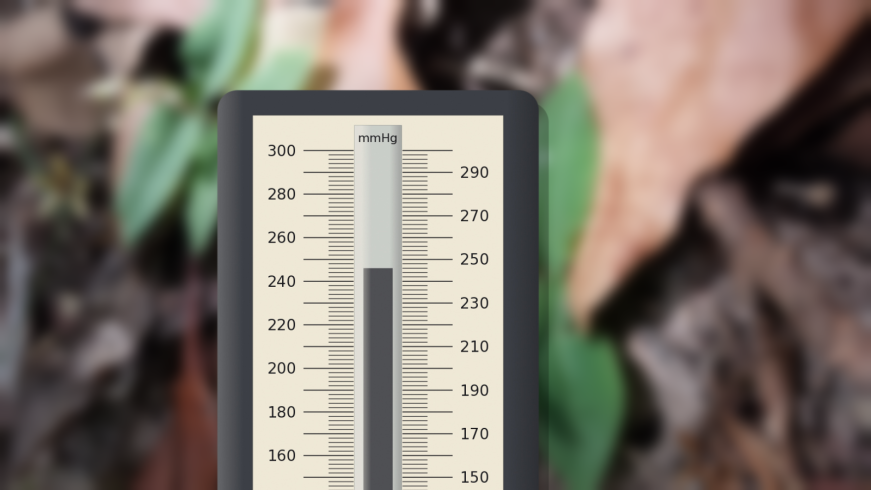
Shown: value=246 unit=mmHg
